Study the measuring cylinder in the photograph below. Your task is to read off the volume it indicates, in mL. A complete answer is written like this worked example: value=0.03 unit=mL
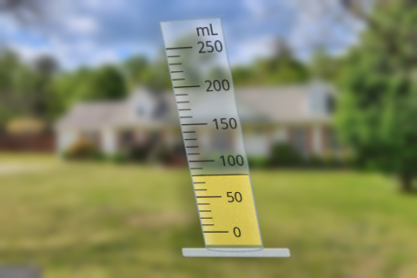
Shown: value=80 unit=mL
